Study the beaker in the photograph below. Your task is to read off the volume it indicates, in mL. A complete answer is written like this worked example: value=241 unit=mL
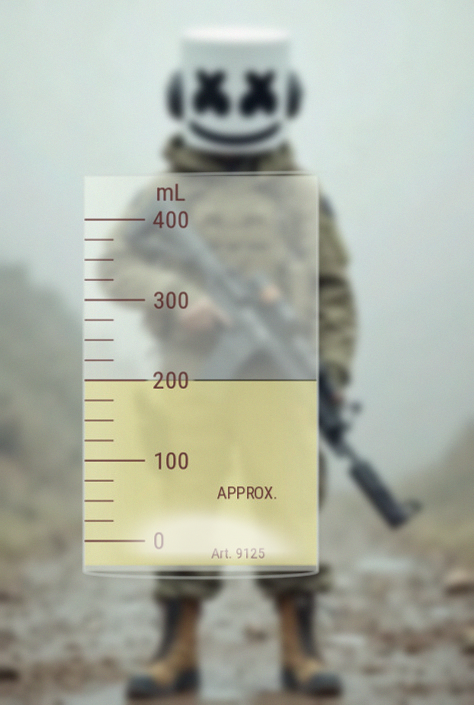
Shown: value=200 unit=mL
